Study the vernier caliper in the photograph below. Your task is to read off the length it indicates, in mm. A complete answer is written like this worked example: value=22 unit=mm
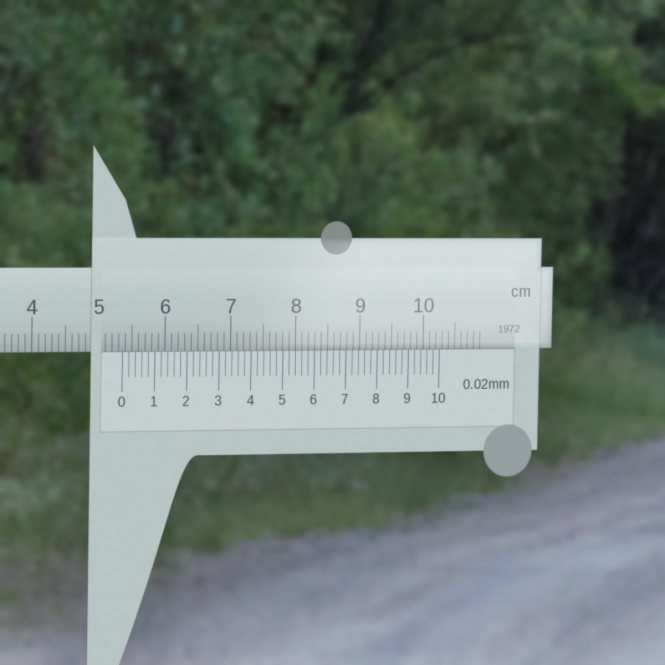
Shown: value=53.6 unit=mm
